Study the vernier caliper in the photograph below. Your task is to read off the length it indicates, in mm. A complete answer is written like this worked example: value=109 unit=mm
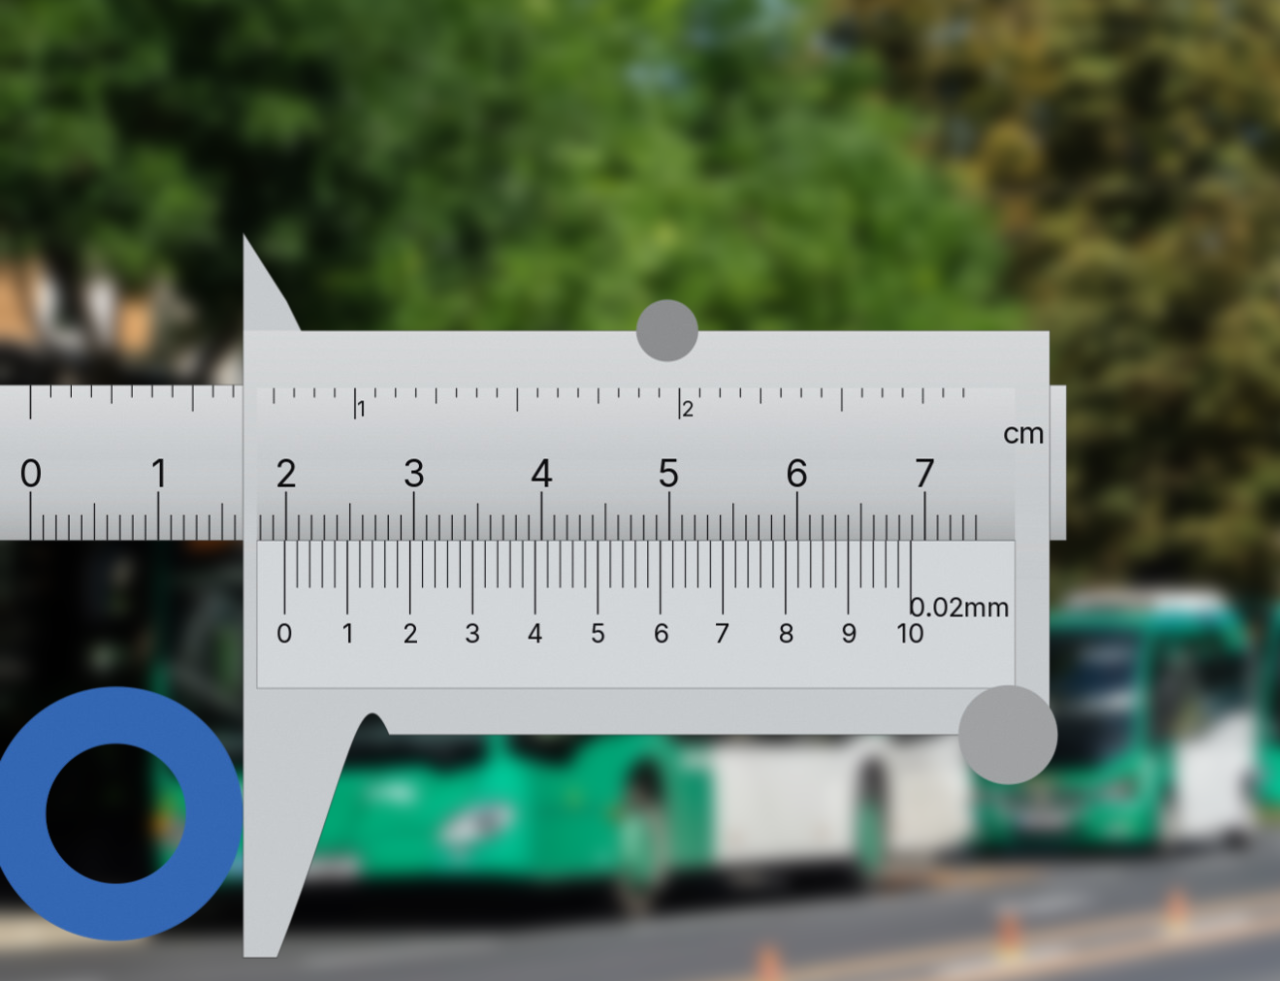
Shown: value=19.9 unit=mm
